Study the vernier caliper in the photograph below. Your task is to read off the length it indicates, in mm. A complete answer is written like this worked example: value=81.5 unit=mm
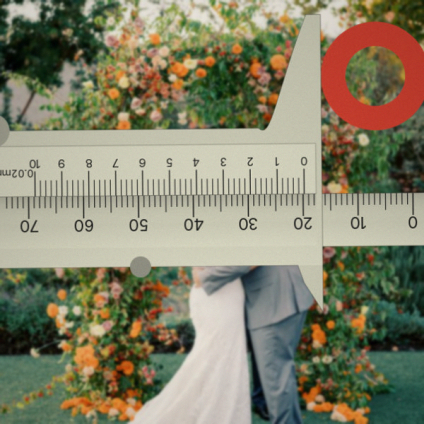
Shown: value=19.8 unit=mm
